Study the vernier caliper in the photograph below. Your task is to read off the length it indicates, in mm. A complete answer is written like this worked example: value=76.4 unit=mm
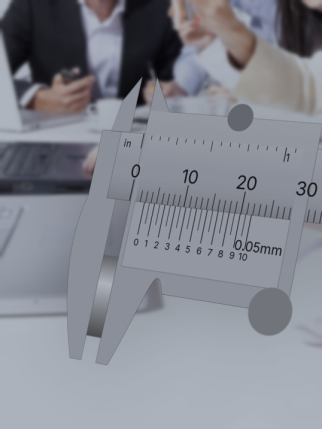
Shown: value=2.8 unit=mm
